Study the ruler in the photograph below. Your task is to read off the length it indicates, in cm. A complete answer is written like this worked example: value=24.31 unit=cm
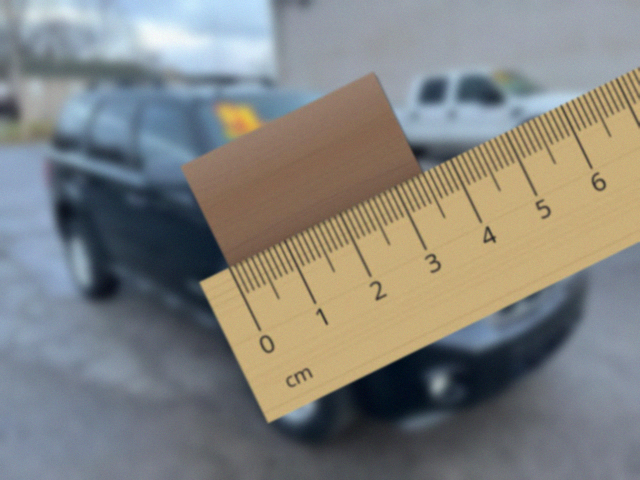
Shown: value=3.5 unit=cm
